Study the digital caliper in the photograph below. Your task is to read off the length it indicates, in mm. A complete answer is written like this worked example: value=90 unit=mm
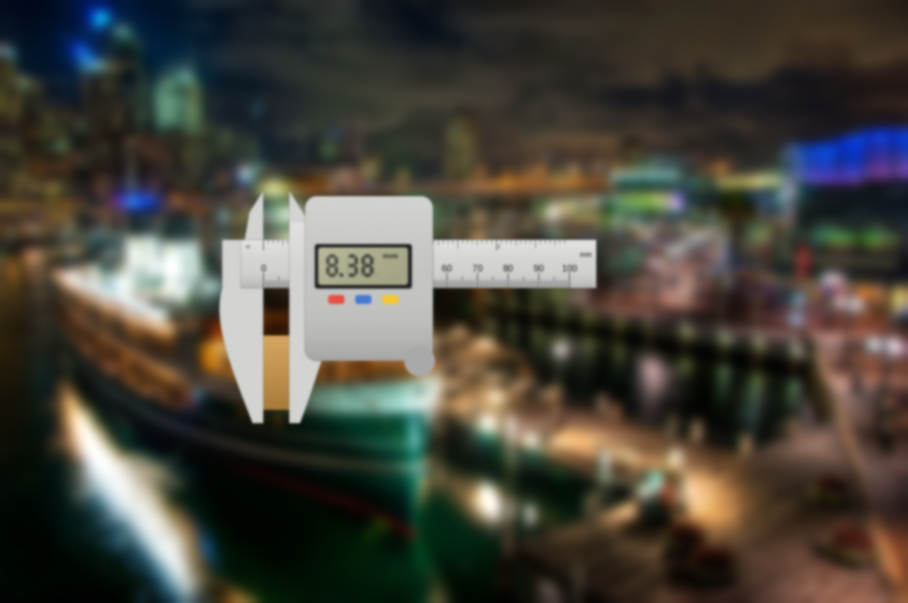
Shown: value=8.38 unit=mm
